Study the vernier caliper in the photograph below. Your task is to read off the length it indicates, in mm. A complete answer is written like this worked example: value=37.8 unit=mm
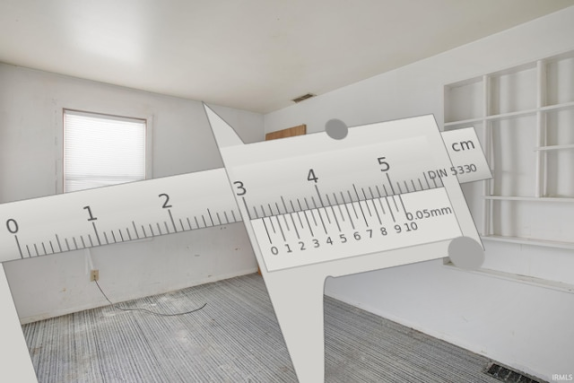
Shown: value=31.6 unit=mm
